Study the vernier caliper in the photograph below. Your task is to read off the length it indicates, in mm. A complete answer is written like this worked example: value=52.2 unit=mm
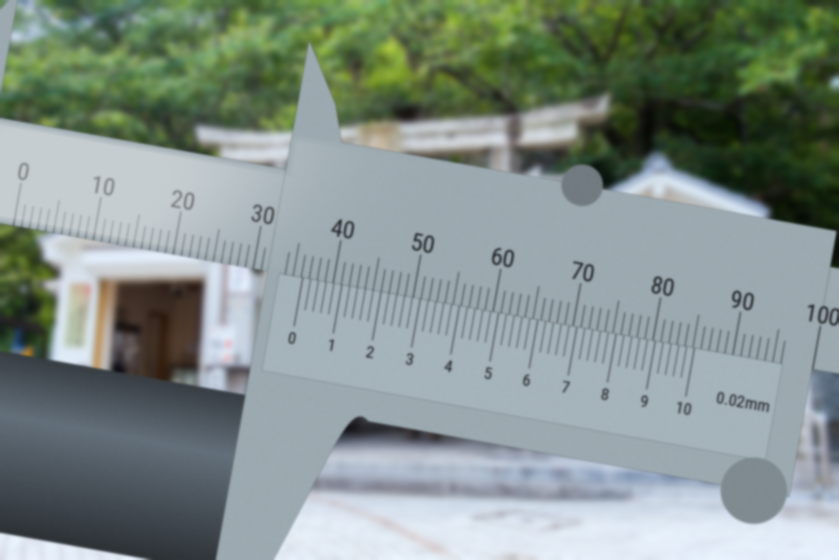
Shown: value=36.2 unit=mm
